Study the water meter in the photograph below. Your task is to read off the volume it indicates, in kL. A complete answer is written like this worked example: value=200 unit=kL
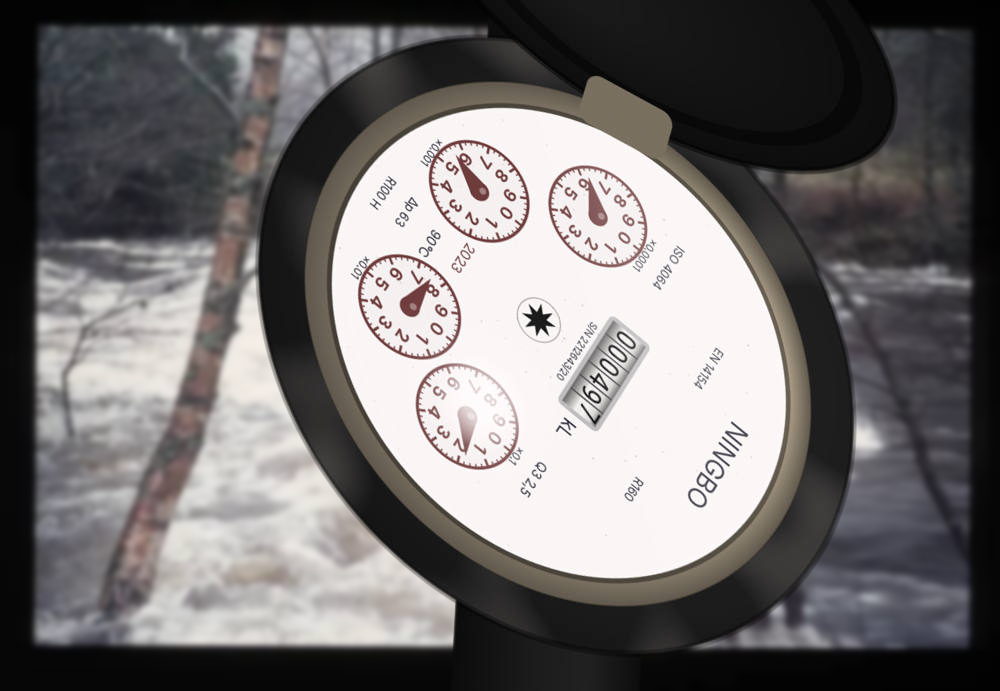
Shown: value=497.1756 unit=kL
